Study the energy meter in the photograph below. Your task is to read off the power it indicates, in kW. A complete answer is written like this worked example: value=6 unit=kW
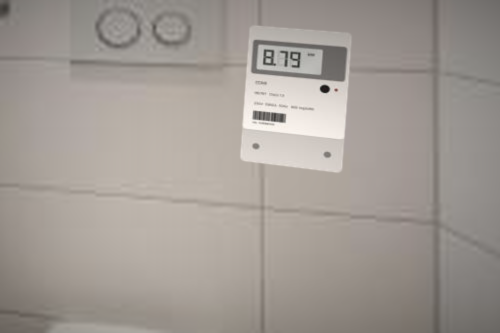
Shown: value=8.79 unit=kW
